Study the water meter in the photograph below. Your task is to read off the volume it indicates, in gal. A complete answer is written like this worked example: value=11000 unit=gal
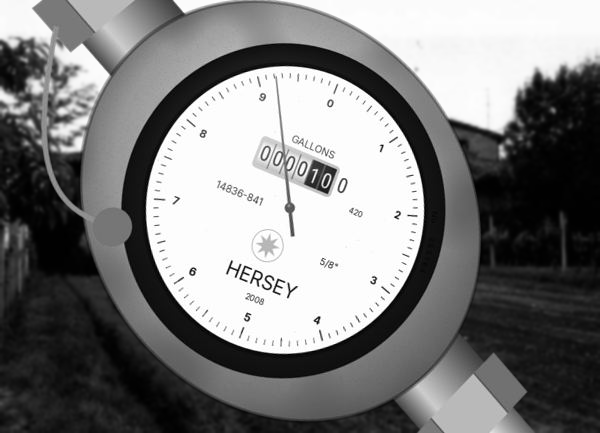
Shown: value=99.2 unit=gal
